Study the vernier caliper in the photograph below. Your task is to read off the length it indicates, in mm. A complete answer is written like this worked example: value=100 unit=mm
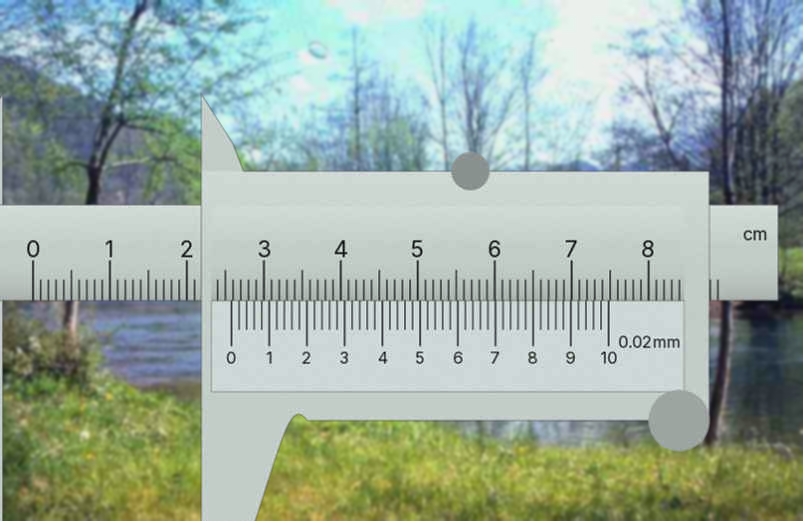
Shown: value=25.8 unit=mm
